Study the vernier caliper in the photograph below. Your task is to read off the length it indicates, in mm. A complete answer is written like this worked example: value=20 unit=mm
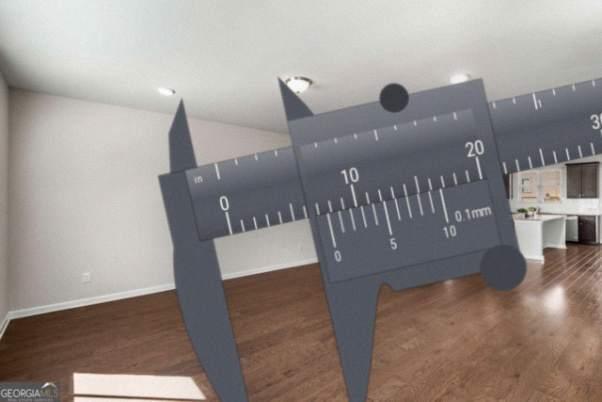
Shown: value=7.7 unit=mm
